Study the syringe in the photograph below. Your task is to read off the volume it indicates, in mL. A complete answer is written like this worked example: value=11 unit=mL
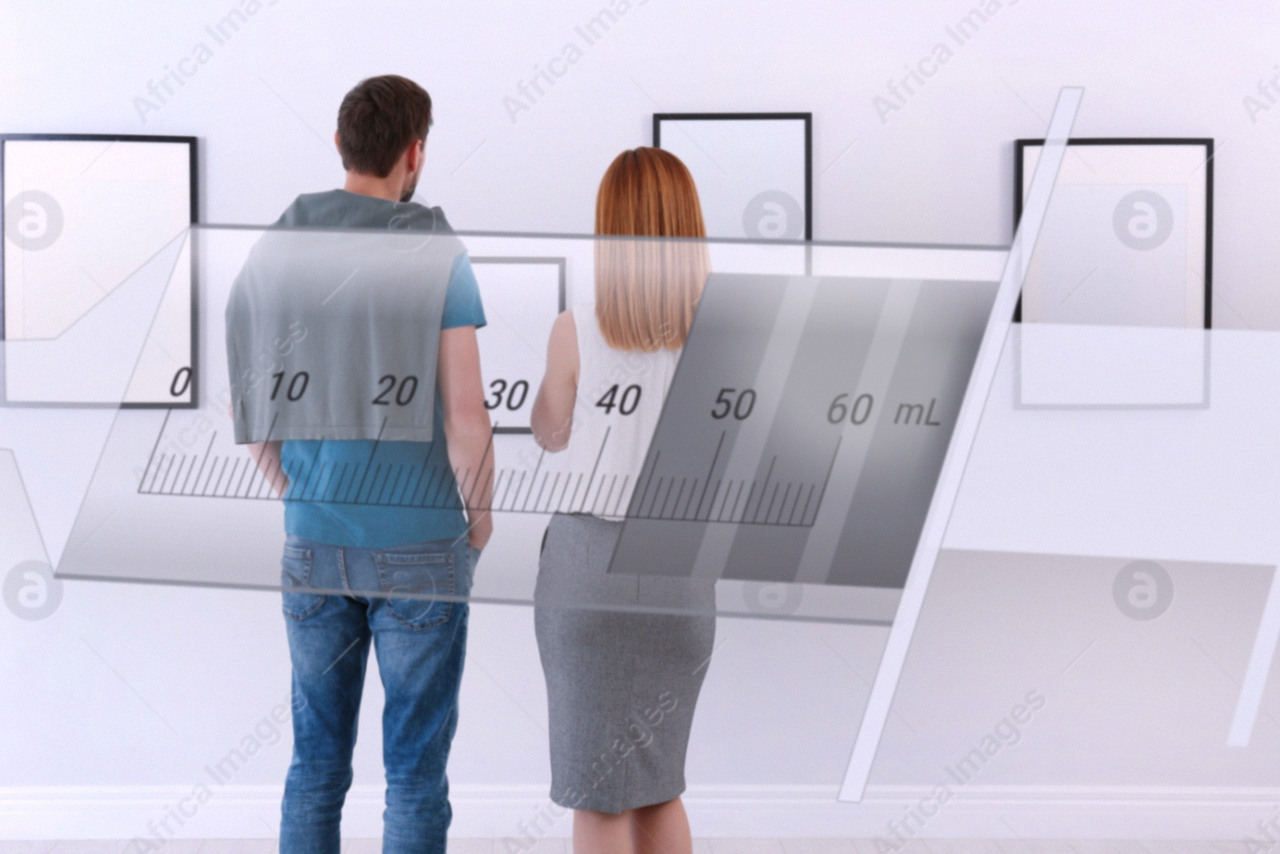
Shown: value=44 unit=mL
